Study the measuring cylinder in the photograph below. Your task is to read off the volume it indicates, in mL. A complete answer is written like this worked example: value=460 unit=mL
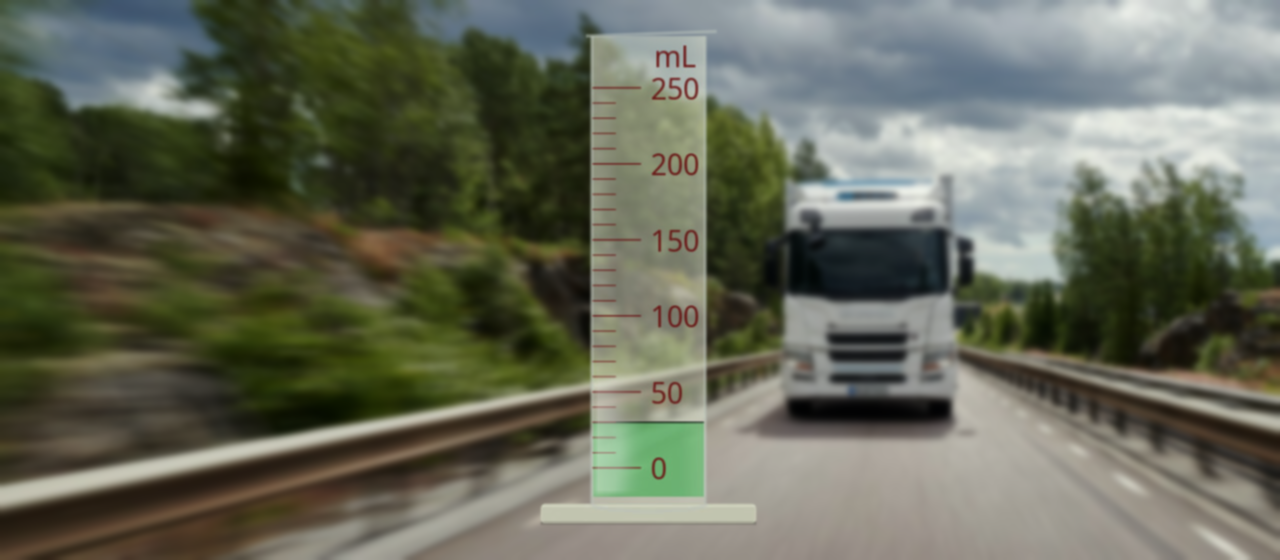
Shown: value=30 unit=mL
